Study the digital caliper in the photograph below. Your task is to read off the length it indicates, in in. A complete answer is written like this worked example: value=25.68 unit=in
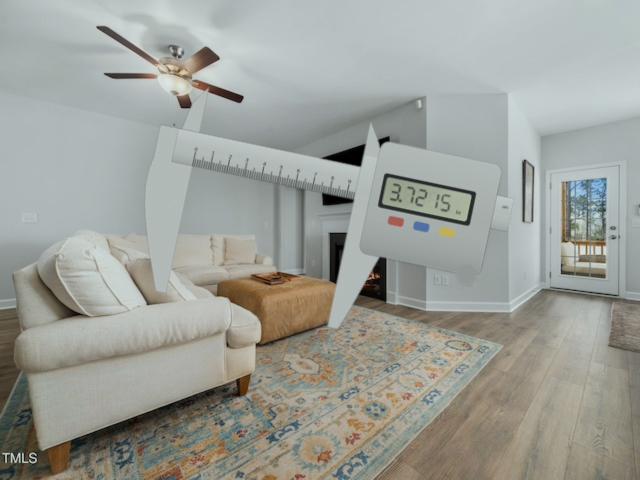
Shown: value=3.7215 unit=in
